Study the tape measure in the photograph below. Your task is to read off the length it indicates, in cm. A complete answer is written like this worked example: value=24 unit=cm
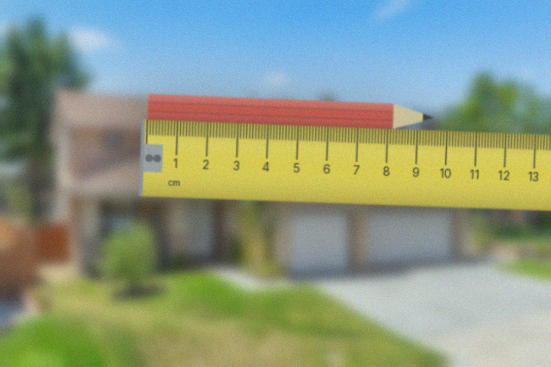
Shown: value=9.5 unit=cm
